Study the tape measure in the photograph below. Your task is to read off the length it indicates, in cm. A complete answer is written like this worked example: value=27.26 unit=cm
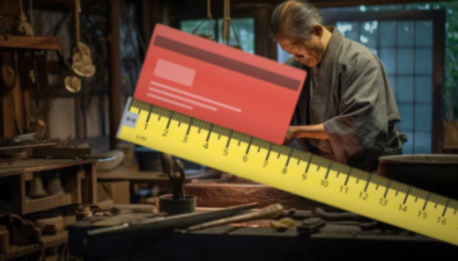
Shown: value=7.5 unit=cm
